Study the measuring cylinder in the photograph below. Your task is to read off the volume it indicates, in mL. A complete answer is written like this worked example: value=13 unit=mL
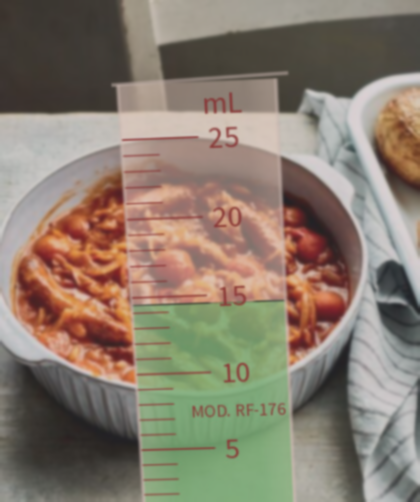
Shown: value=14.5 unit=mL
